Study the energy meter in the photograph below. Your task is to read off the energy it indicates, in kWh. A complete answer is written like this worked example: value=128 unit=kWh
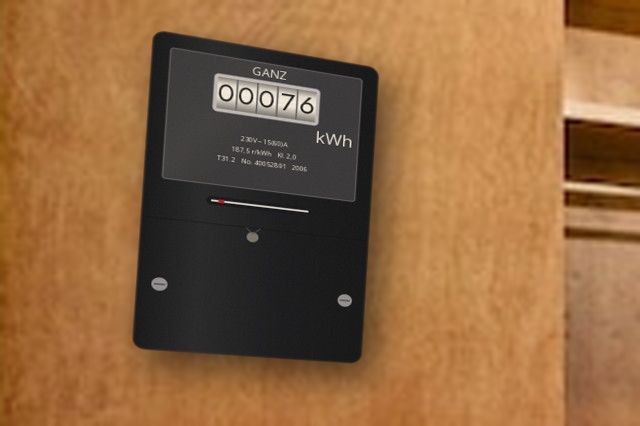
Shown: value=76 unit=kWh
